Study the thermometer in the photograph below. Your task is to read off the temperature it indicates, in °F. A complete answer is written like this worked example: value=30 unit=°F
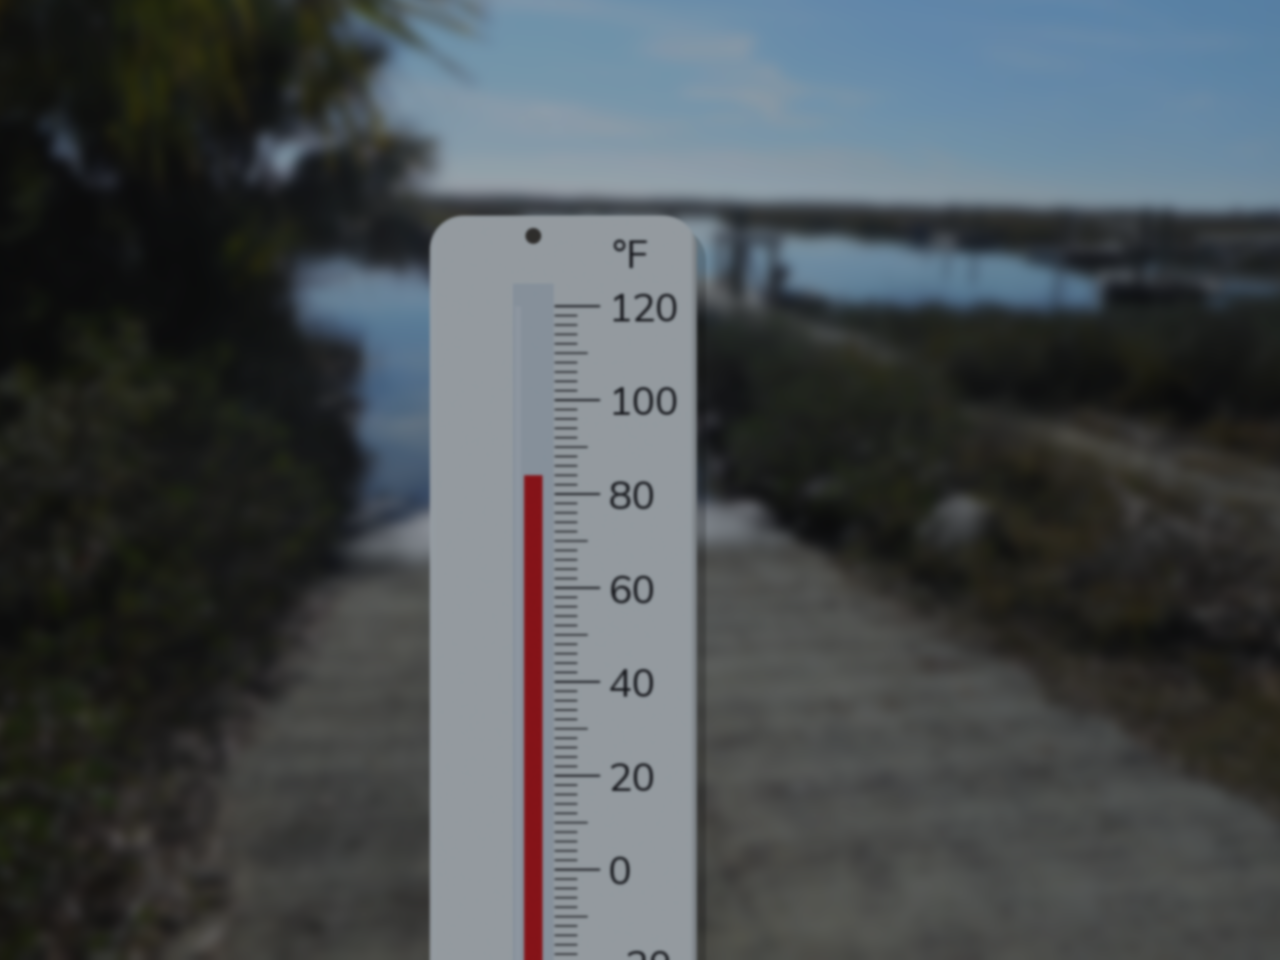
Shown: value=84 unit=°F
